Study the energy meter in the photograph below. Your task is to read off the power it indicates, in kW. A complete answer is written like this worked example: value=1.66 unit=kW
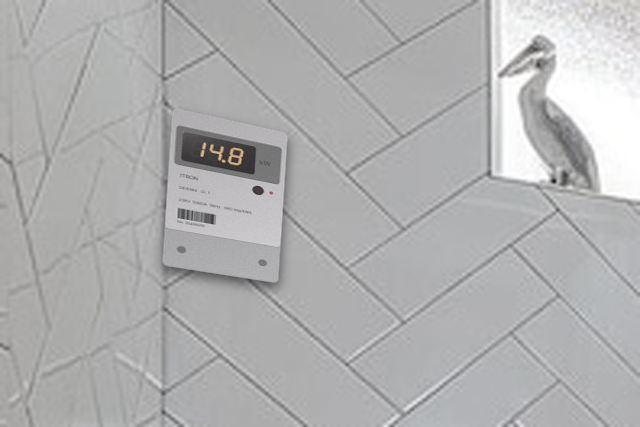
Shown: value=14.8 unit=kW
